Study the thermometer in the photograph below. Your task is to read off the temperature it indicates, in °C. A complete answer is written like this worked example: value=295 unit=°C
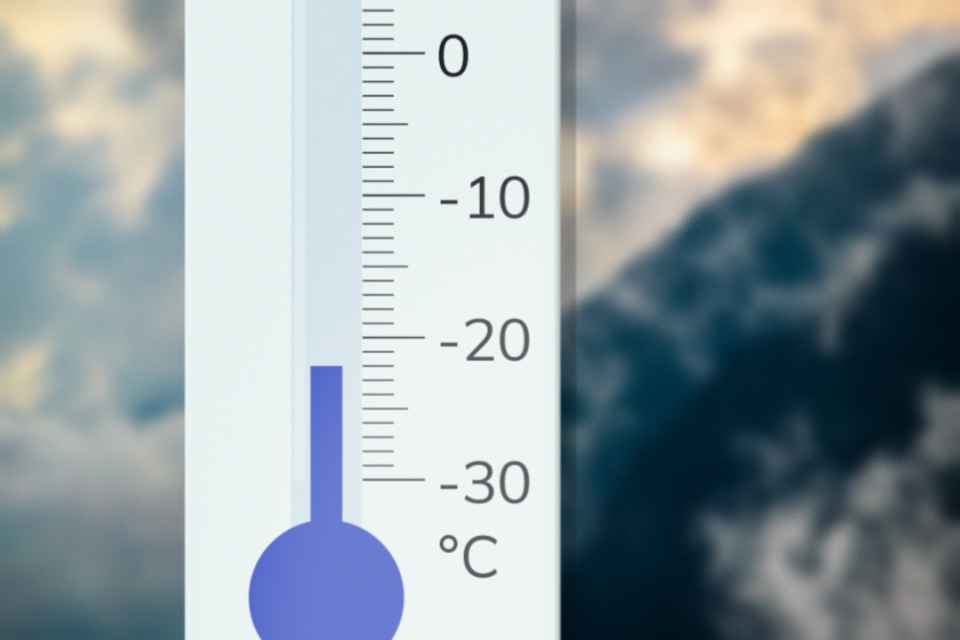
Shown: value=-22 unit=°C
